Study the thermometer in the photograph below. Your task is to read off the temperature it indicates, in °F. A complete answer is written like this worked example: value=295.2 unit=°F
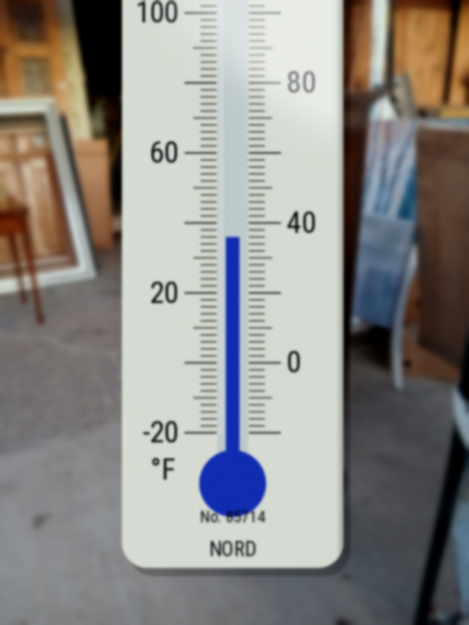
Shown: value=36 unit=°F
